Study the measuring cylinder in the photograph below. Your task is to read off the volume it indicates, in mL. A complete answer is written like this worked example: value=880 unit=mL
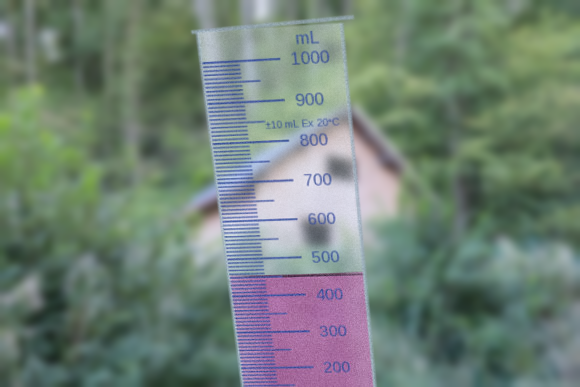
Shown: value=450 unit=mL
